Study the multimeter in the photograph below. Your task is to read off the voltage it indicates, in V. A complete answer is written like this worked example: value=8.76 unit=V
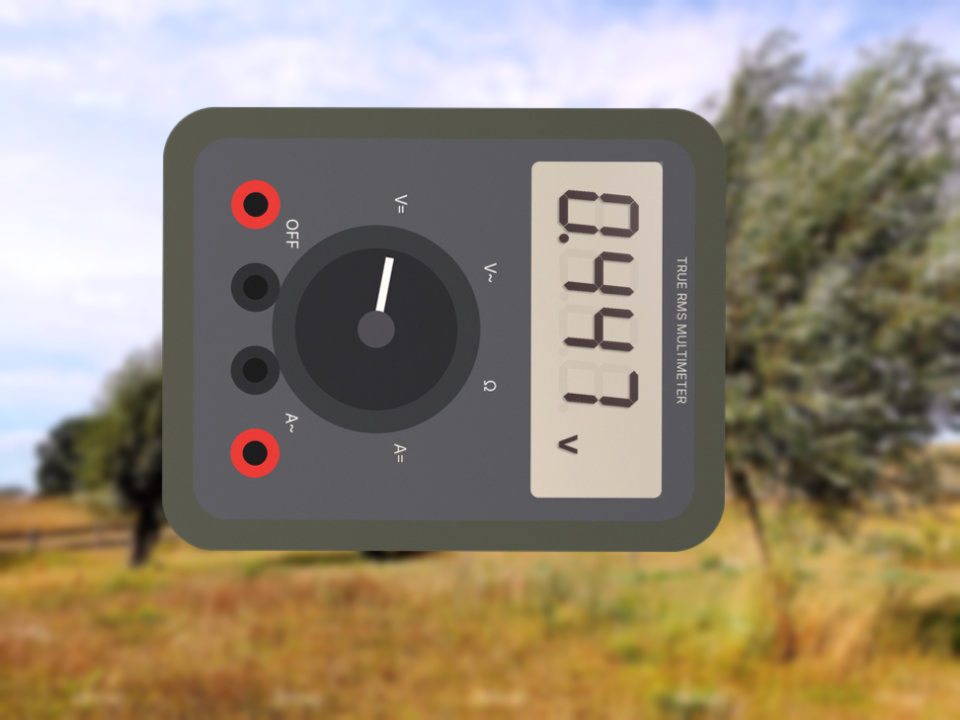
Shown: value=0.447 unit=V
